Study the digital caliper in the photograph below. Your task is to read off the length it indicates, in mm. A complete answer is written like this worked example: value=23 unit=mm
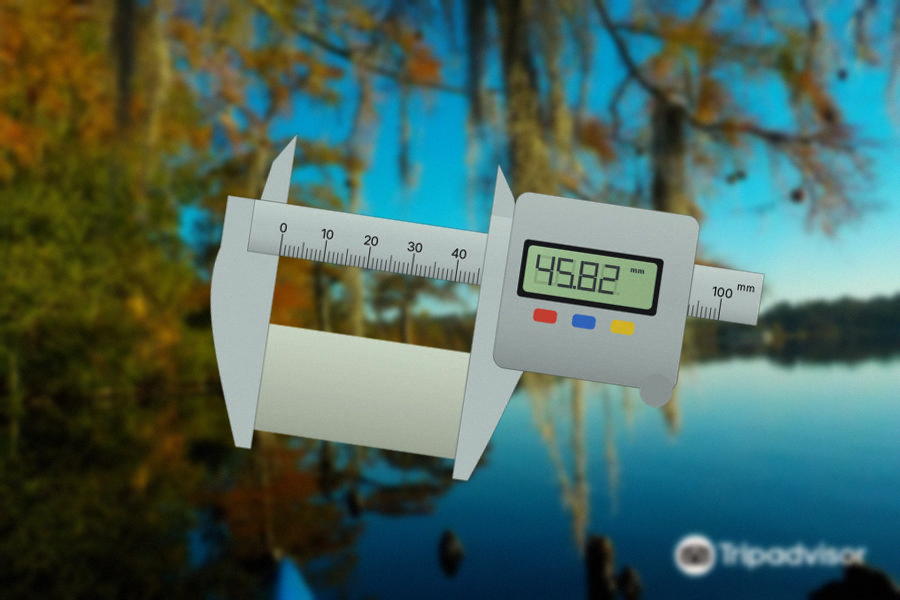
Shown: value=45.82 unit=mm
